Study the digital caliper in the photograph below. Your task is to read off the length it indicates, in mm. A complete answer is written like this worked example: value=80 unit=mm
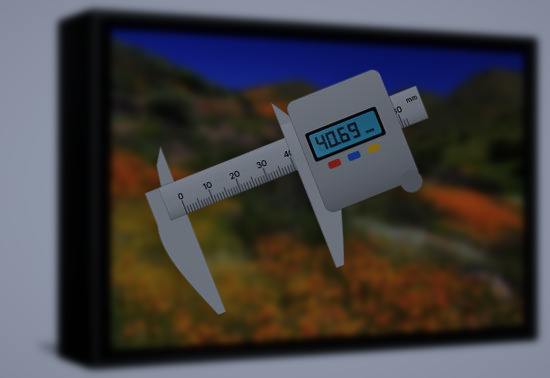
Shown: value=40.69 unit=mm
